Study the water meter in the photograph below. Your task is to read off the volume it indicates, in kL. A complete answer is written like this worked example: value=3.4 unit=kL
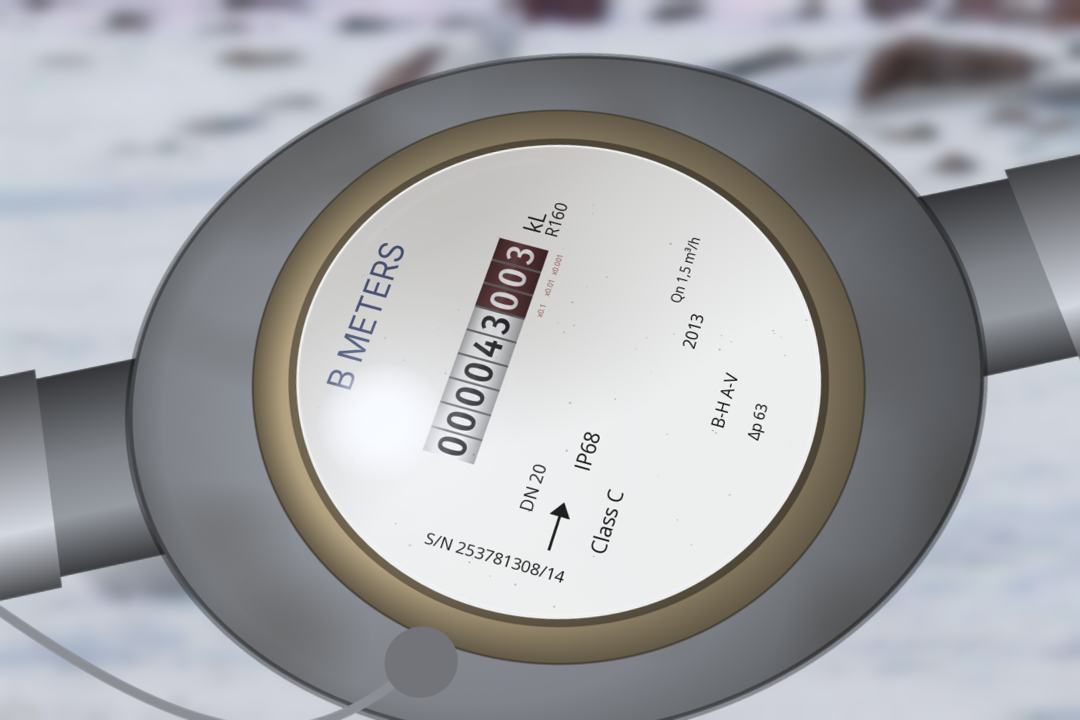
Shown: value=43.003 unit=kL
